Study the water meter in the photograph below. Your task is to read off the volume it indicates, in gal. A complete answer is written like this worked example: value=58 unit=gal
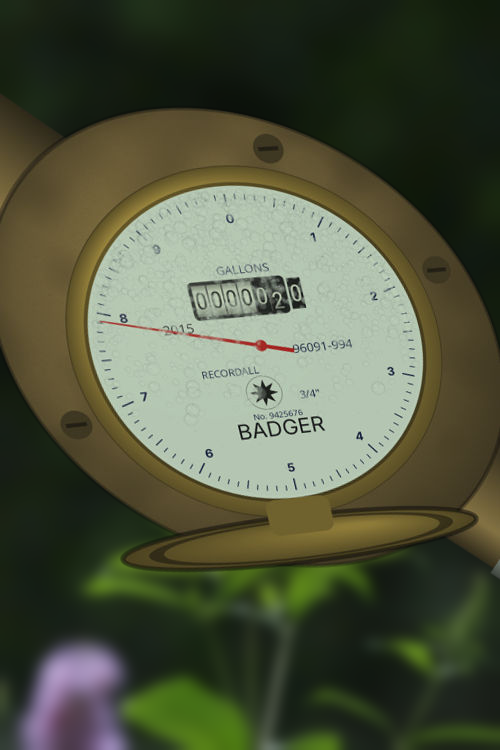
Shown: value=17.9 unit=gal
